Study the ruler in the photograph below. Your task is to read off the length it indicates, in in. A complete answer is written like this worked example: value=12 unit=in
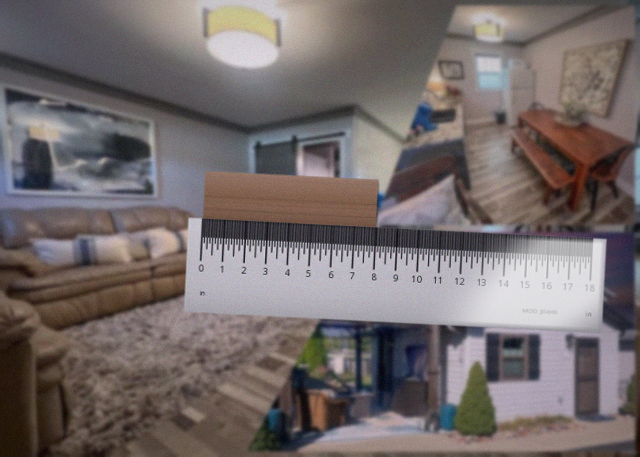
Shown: value=8 unit=in
